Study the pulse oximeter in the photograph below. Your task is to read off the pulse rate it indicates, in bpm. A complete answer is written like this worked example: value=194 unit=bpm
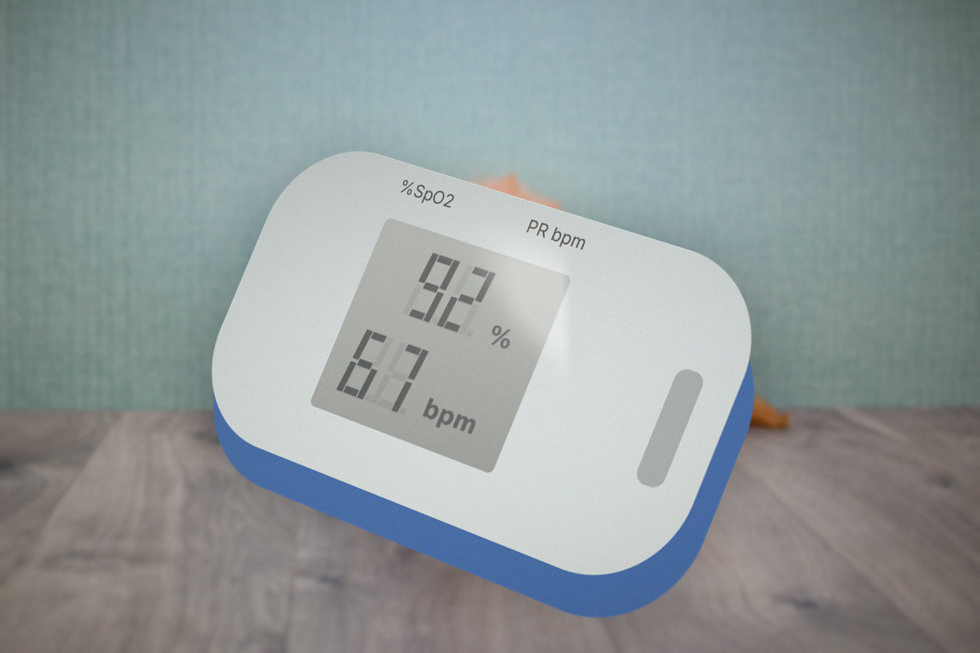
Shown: value=67 unit=bpm
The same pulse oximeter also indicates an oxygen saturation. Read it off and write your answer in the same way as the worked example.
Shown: value=92 unit=%
